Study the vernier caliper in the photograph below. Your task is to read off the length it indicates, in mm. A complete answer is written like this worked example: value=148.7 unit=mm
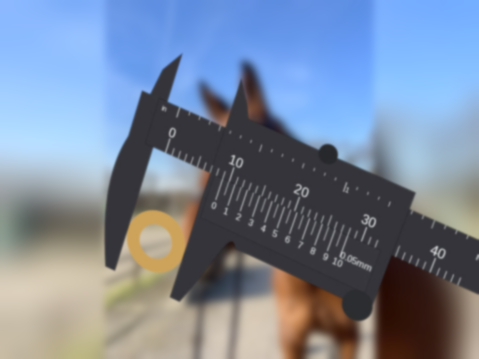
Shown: value=9.0 unit=mm
